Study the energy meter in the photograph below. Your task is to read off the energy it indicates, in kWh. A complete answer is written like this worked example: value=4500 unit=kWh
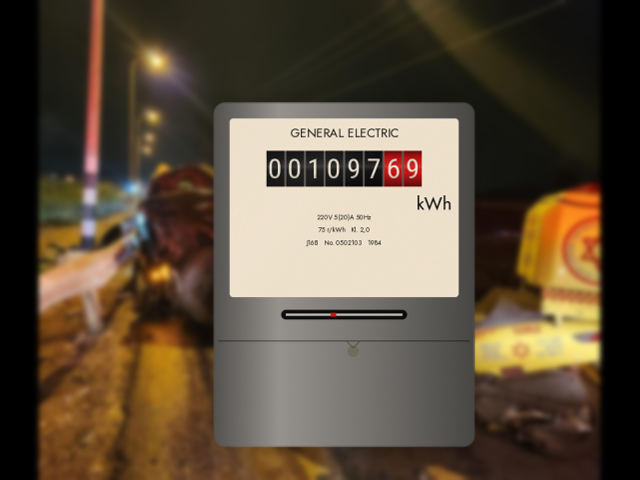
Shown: value=1097.69 unit=kWh
